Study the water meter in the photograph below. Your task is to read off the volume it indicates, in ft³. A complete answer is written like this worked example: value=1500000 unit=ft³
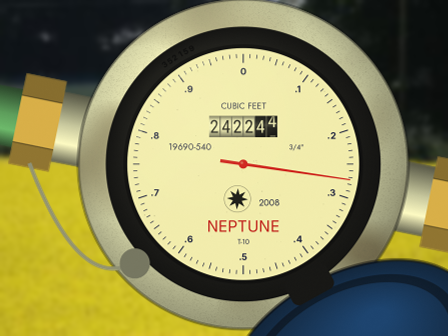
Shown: value=242244.27 unit=ft³
